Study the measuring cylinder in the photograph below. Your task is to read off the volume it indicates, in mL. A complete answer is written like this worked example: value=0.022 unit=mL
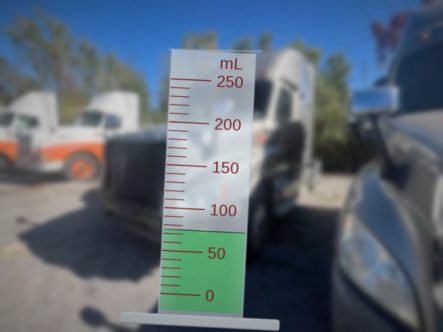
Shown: value=75 unit=mL
